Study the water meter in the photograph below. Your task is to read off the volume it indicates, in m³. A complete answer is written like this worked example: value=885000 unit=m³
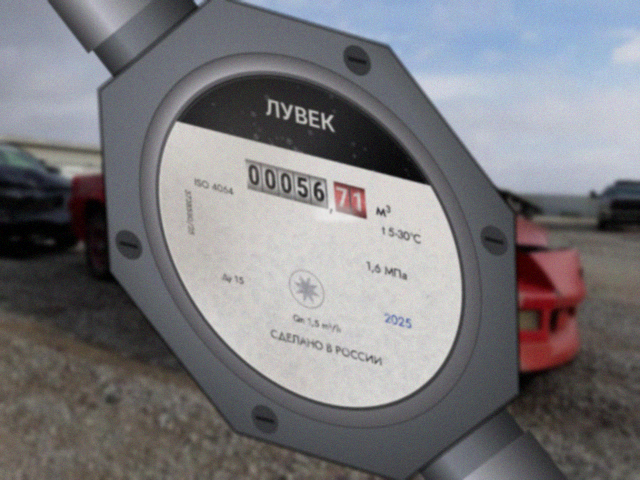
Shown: value=56.71 unit=m³
